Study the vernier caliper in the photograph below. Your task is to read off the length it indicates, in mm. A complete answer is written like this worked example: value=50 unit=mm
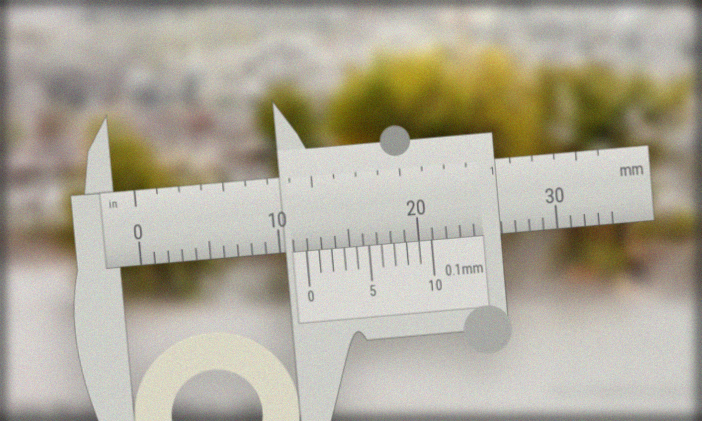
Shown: value=11.9 unit=mm
